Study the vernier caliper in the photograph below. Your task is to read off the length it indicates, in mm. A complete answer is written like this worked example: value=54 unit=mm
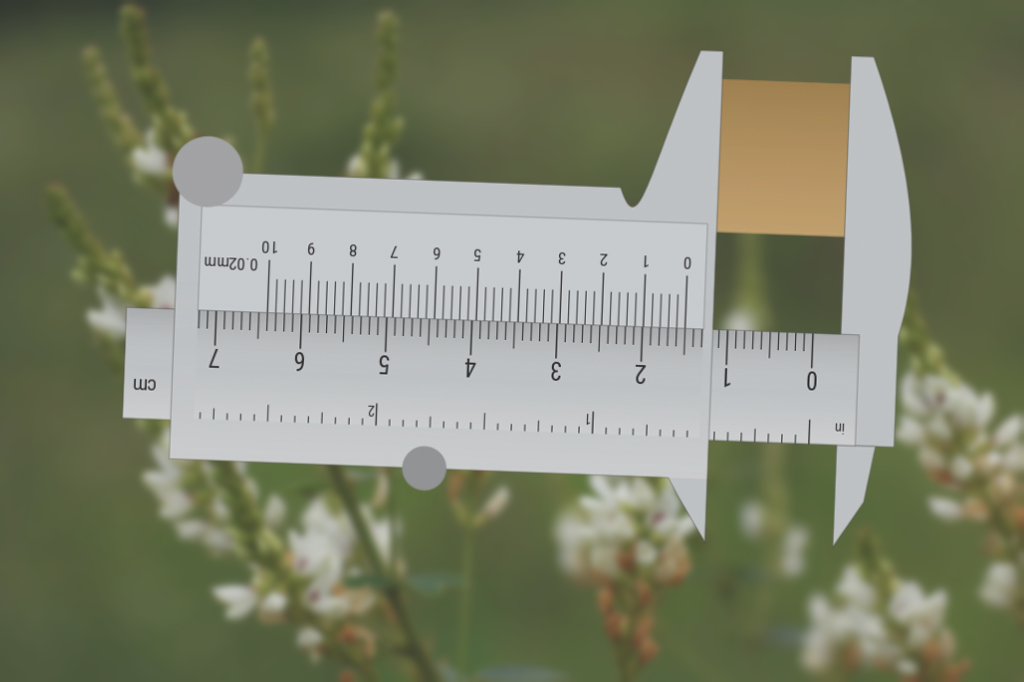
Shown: value=15.0 unit=mm
